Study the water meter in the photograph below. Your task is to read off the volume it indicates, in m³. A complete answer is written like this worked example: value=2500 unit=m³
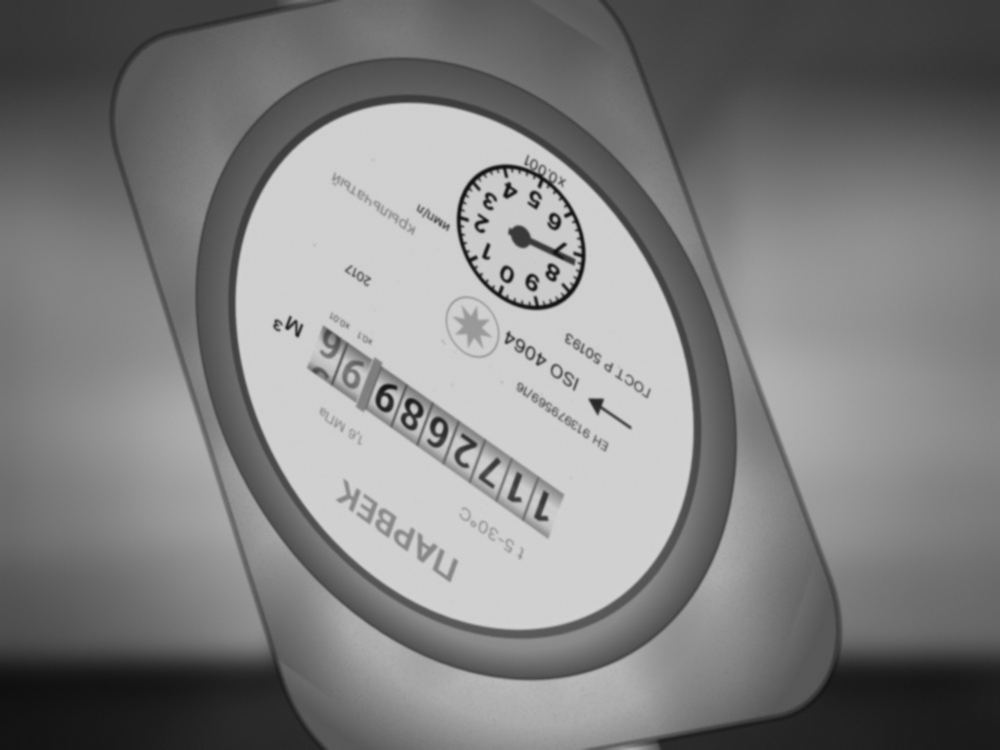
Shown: value=1172689.957 unit=m³
